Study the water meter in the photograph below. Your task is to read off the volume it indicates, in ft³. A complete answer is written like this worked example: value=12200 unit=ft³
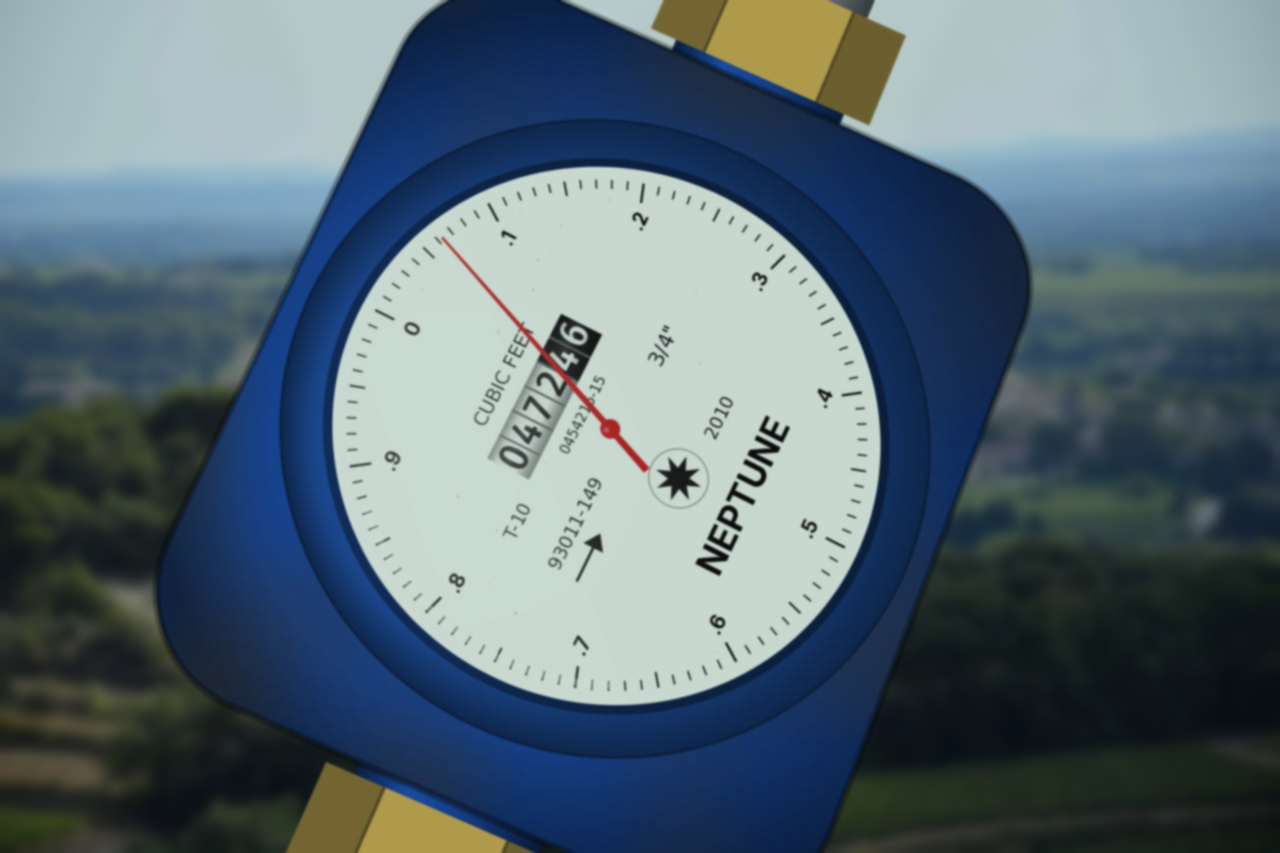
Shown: value=47246.06 unit=ft³
